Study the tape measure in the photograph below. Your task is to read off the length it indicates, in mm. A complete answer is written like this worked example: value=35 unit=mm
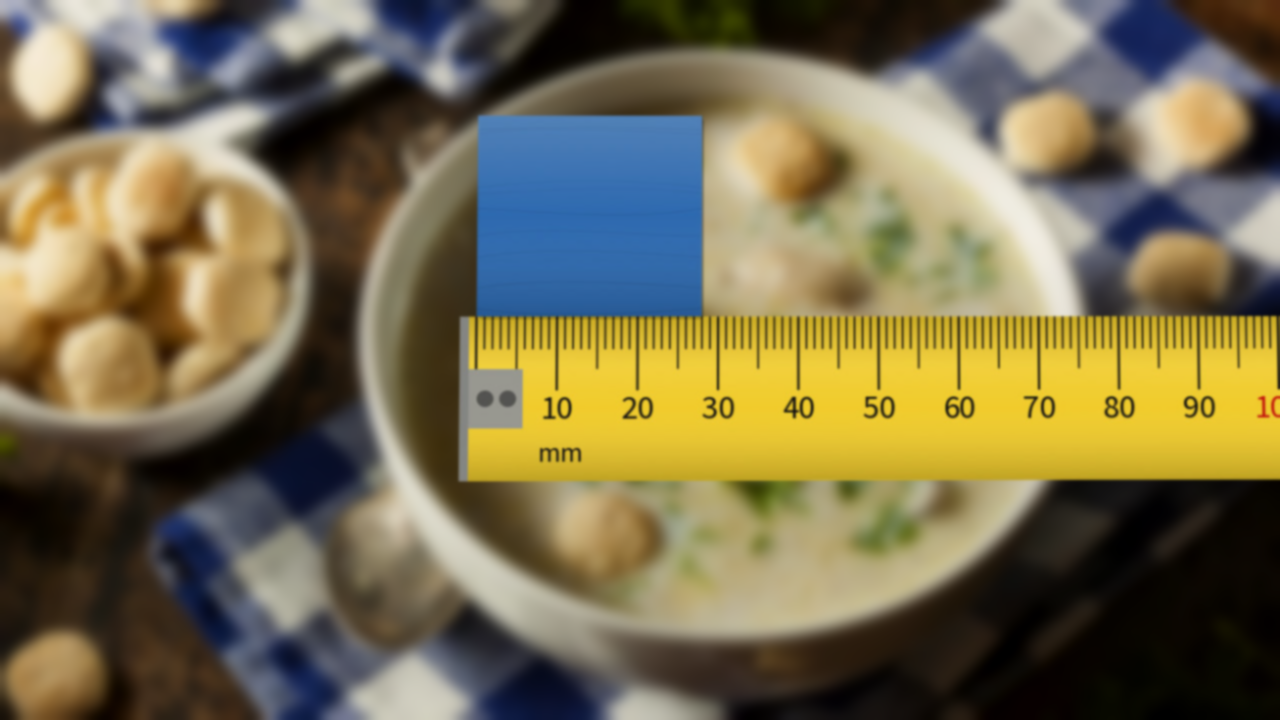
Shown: value=28 unit=mm
